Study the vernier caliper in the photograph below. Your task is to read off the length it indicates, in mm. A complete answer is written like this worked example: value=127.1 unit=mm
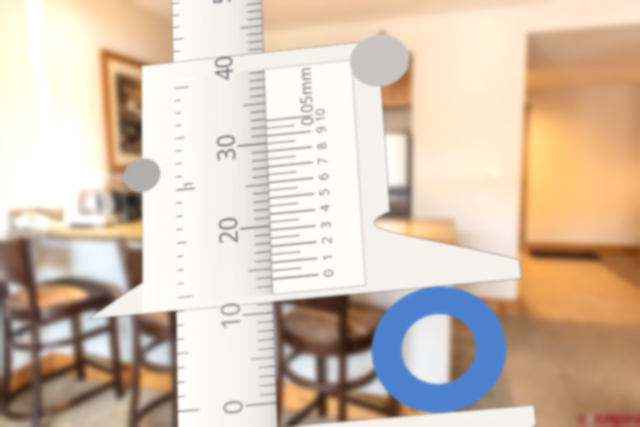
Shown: value=13.8 unit=mm
